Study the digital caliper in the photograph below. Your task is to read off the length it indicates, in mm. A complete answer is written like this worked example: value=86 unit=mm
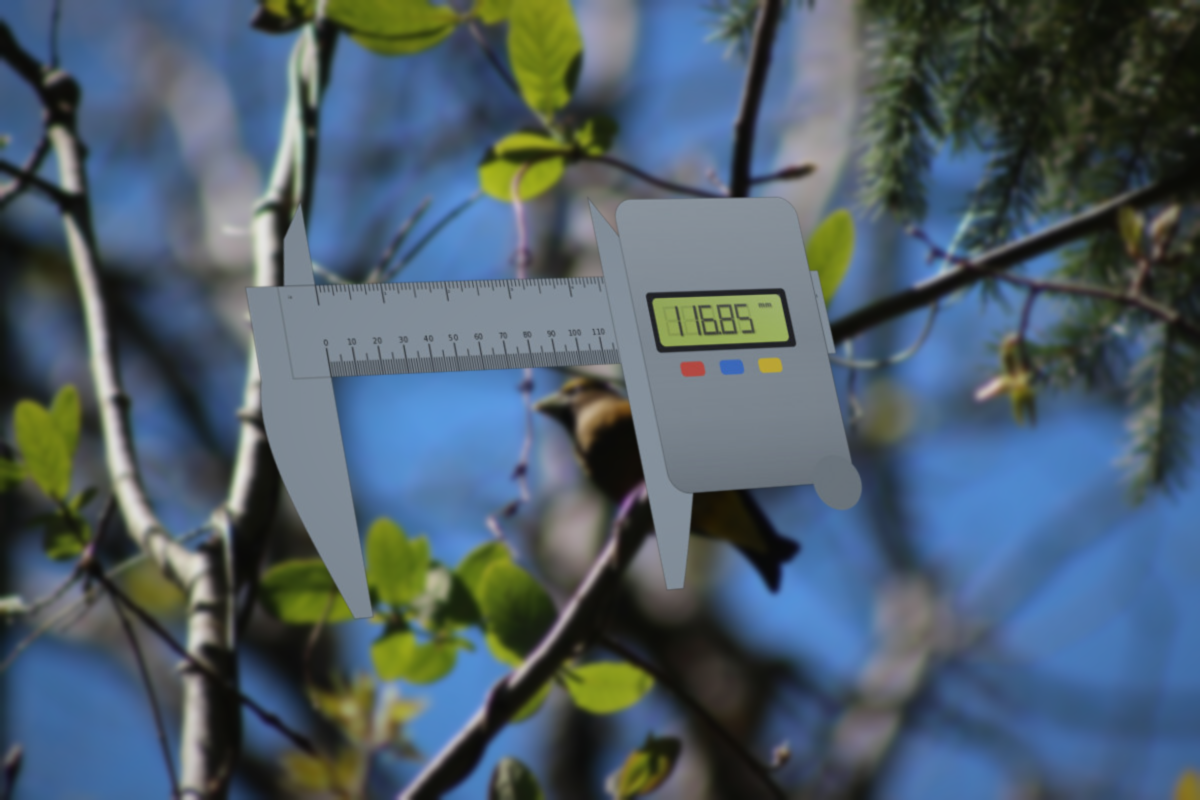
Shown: value=116.85 unit=mm
